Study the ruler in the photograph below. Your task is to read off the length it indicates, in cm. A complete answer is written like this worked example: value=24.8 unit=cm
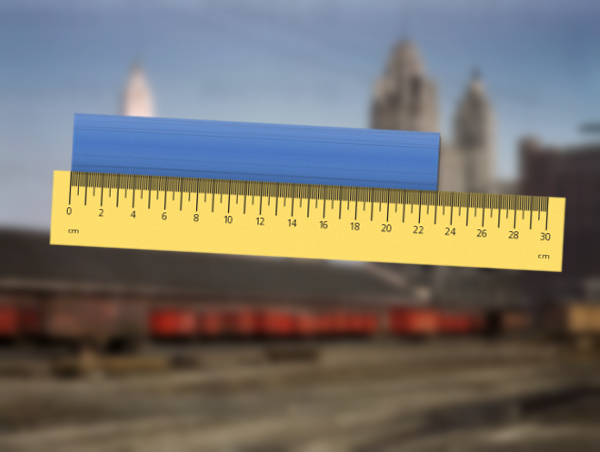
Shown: value=23 unit=cm
